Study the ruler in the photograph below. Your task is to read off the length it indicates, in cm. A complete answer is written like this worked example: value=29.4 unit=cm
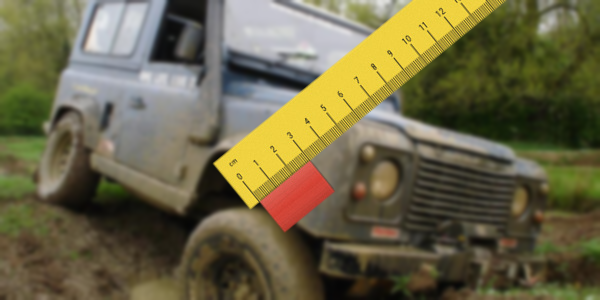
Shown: value=3 unit=cm
